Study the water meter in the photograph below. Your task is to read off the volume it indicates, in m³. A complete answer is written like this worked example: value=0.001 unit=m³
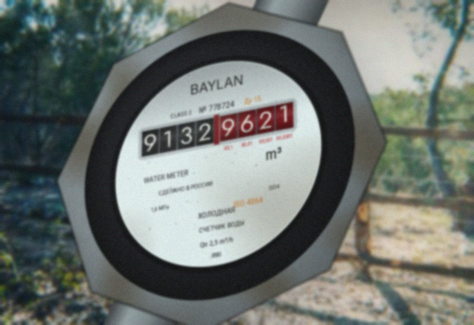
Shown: value=9132.9621 unit=m³
